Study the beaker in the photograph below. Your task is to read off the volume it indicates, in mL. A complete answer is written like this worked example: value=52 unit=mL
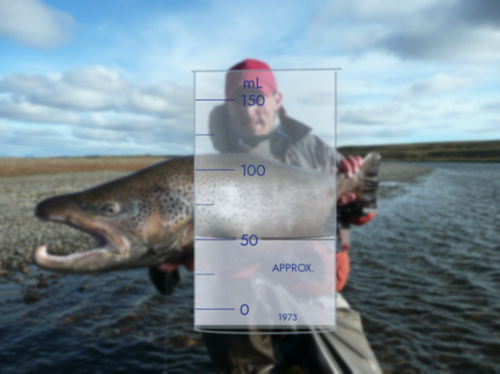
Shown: value=50 unit=mL
